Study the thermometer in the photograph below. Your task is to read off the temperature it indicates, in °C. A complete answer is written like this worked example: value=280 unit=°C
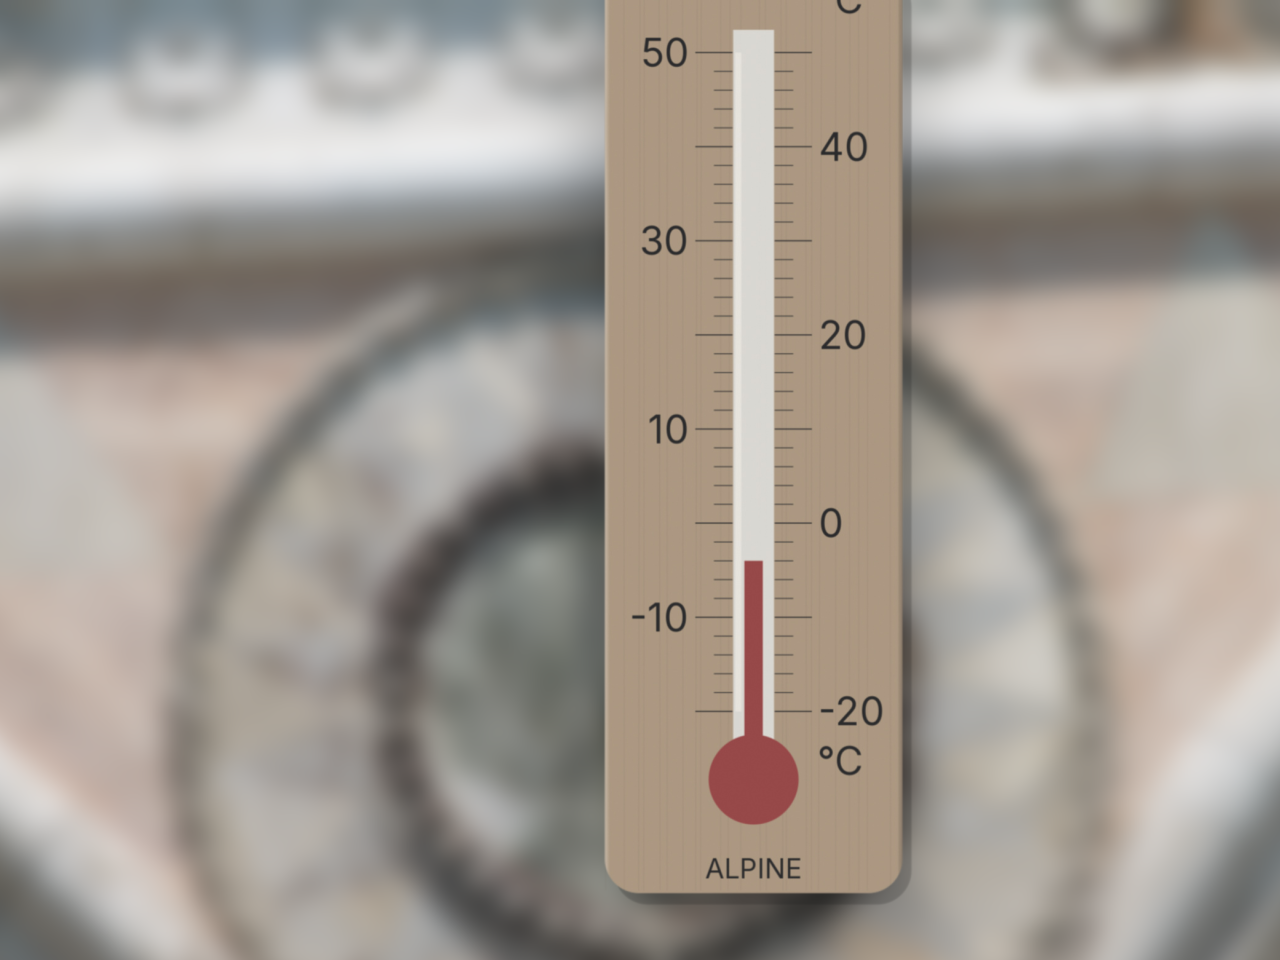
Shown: value=-4 unit=°C
